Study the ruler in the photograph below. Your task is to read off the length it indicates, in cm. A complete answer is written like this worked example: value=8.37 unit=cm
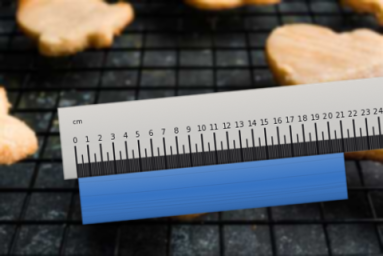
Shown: value=21 unit=cm
